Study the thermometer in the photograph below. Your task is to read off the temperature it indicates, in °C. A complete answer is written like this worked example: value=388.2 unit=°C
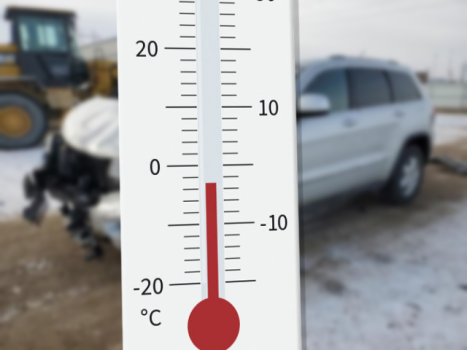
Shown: value=-3 unit=°C
